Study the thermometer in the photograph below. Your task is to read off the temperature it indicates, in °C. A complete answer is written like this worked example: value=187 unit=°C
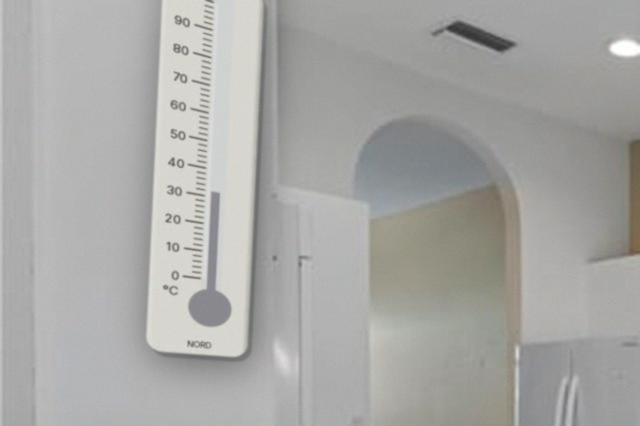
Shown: value=32 unit=°C
